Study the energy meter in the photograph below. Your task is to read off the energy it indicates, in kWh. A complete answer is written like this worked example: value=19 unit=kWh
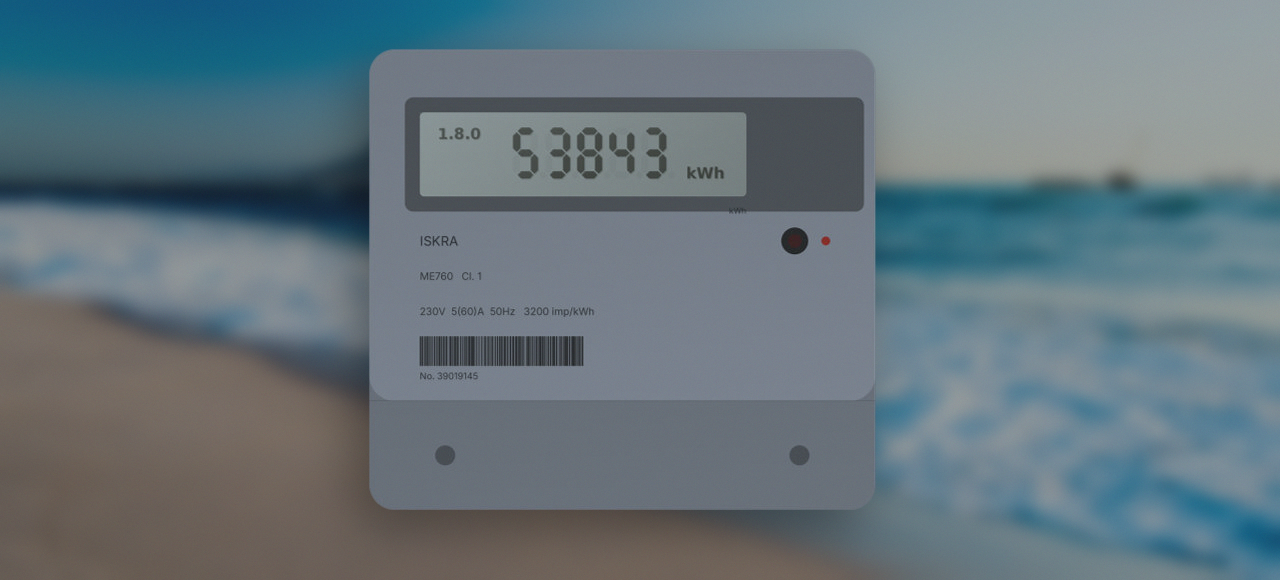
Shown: value=53843 unit=kWh
